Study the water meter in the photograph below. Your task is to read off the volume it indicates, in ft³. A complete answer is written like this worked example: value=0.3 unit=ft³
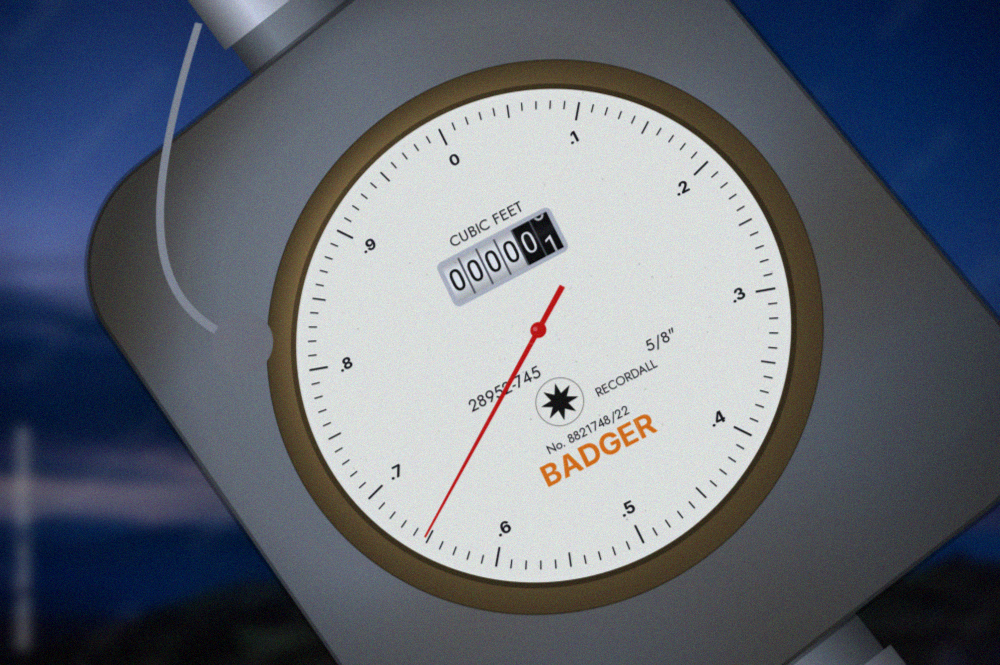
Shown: value=0.65 unit=ft³
